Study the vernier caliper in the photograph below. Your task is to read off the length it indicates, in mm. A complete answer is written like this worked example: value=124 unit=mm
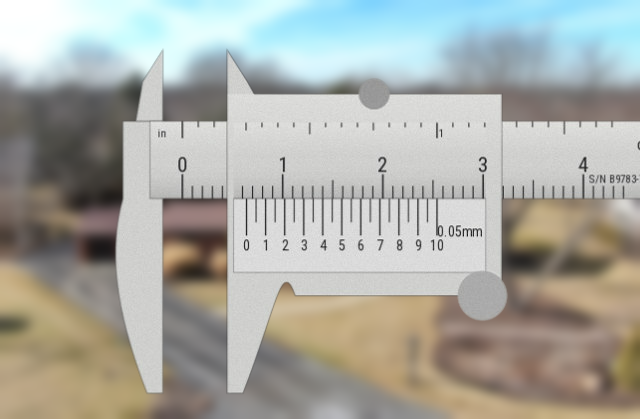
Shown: value=6.4 unit=mm
